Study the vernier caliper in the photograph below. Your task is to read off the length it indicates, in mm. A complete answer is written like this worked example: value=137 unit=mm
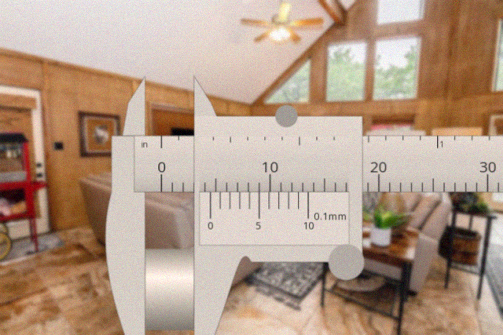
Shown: value=4.5 unit=mm
